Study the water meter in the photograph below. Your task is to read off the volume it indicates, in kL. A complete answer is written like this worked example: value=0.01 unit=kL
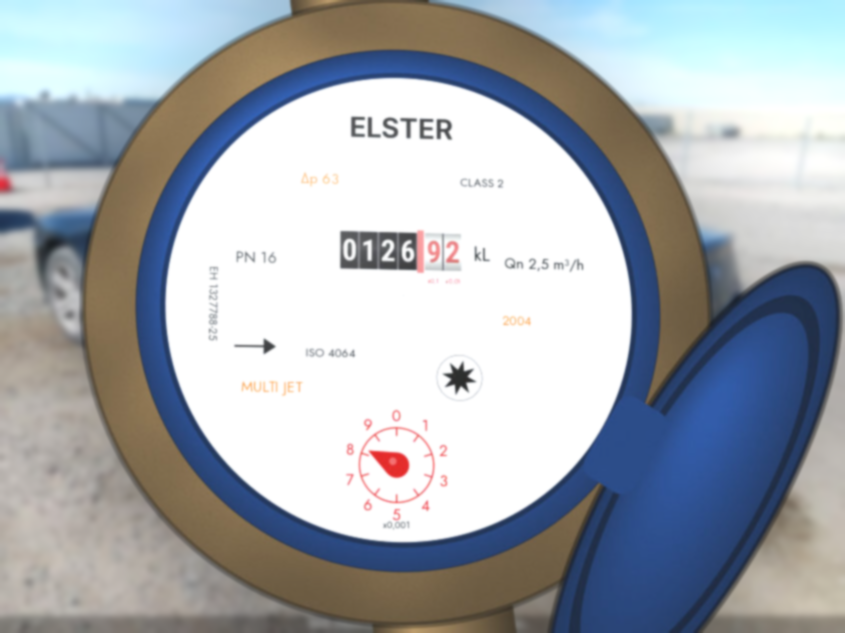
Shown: value=126.928 unit=kL
